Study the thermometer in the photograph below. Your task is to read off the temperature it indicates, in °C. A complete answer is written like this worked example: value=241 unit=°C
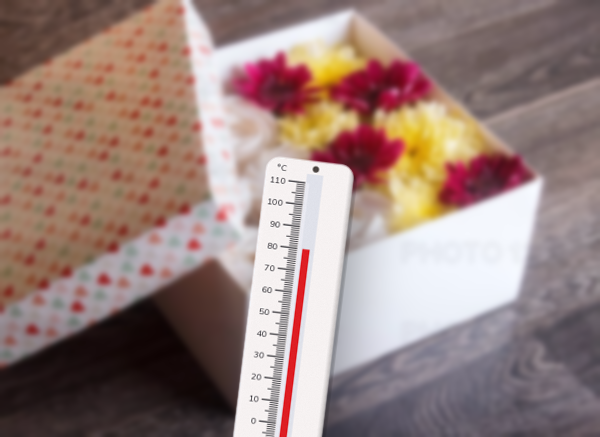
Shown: value=80 unit=°C
